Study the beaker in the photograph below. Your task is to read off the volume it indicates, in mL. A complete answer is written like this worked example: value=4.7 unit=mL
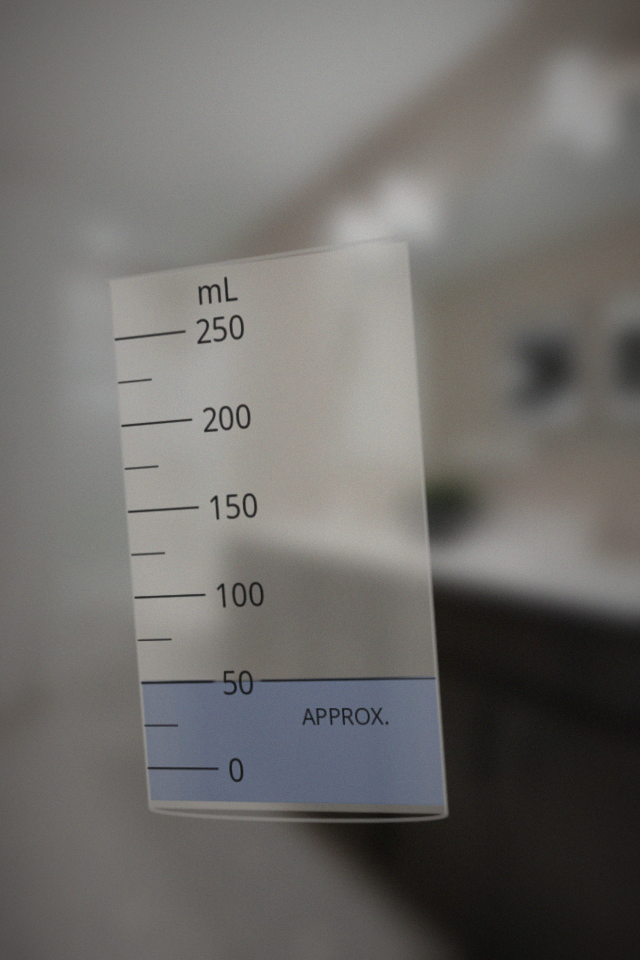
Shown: value=50 unit=mL
